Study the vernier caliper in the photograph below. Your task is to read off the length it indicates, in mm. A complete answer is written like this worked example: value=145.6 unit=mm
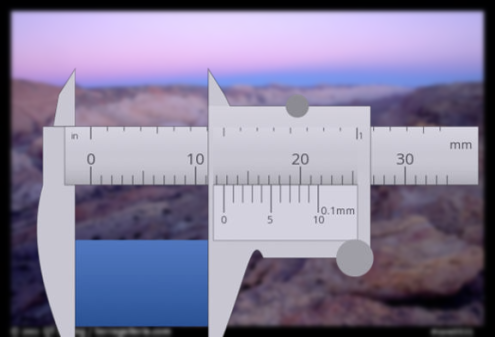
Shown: value=12.7 unit=mm
